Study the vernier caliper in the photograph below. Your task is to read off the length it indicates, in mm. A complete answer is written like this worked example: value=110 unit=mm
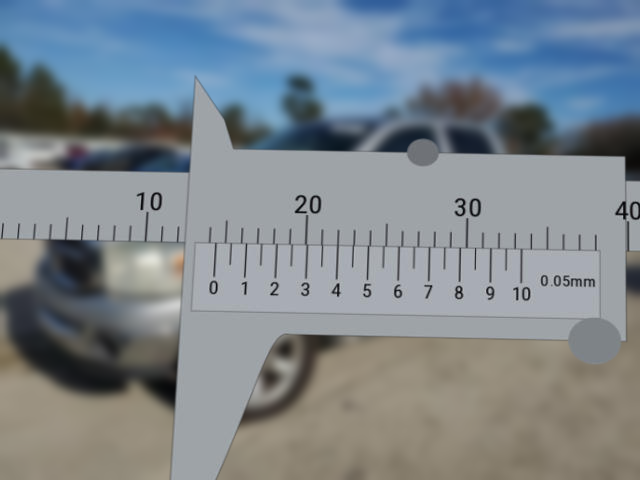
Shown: value=14.4 unit=mm
